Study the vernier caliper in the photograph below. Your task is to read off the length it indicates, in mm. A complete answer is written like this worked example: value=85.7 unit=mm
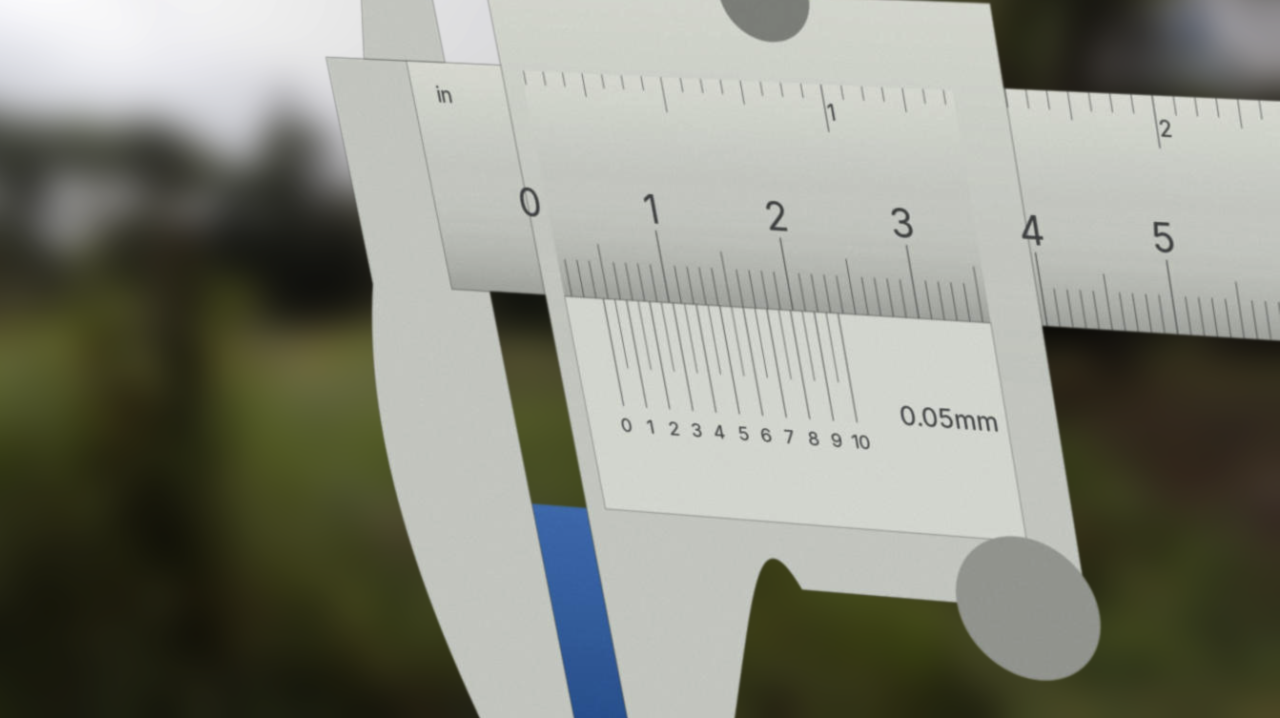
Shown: value=4.6 unit=mm
